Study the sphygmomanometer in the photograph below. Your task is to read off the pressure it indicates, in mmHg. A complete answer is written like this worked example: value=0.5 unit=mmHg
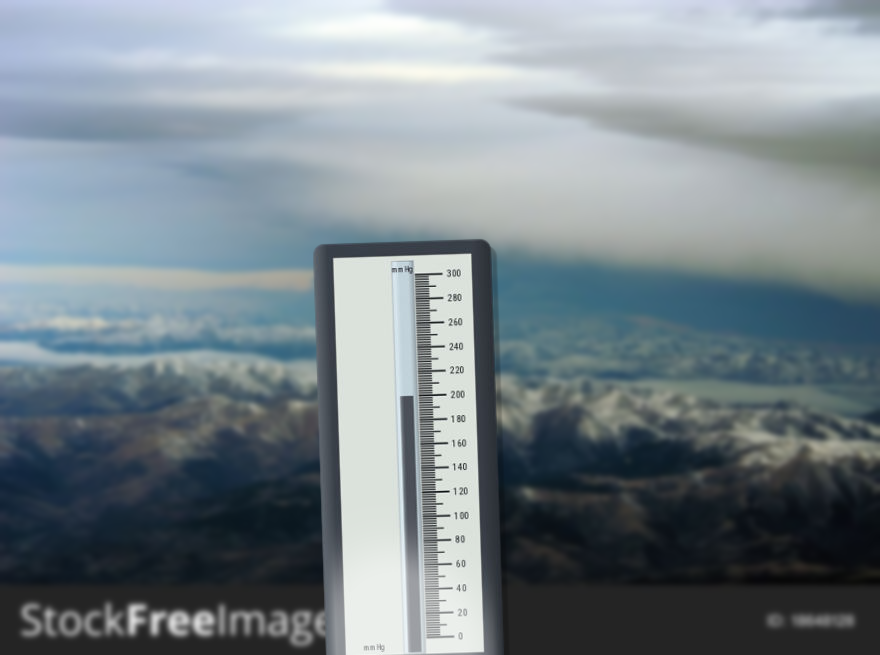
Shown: value=200 unit=mmHg
